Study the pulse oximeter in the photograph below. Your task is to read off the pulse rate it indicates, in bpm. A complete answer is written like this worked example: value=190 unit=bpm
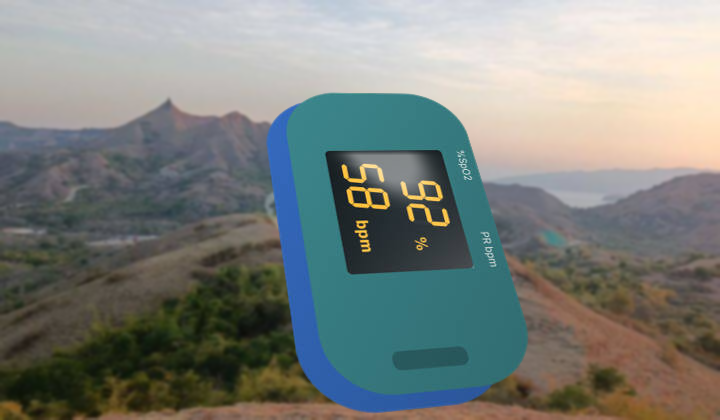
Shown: value=58 unit=bpm
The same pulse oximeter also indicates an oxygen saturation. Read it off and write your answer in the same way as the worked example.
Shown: value=92 unit=%
